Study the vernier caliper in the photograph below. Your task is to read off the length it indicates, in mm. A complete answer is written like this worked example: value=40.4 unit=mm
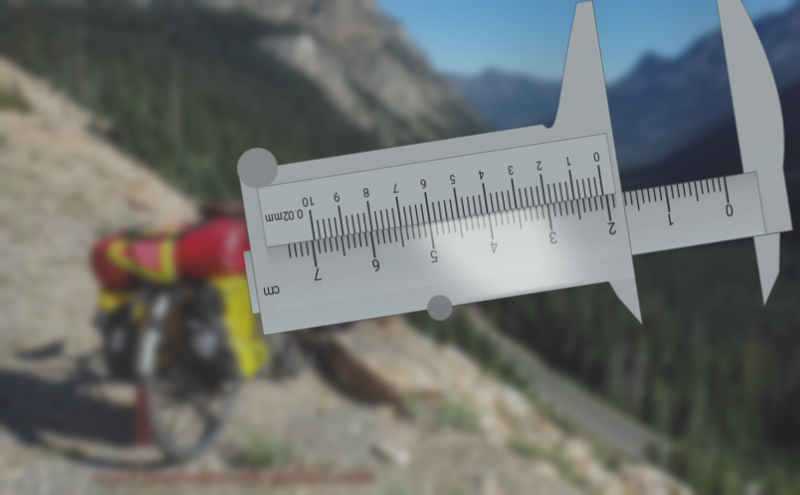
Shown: value=20.6 unit=mm
